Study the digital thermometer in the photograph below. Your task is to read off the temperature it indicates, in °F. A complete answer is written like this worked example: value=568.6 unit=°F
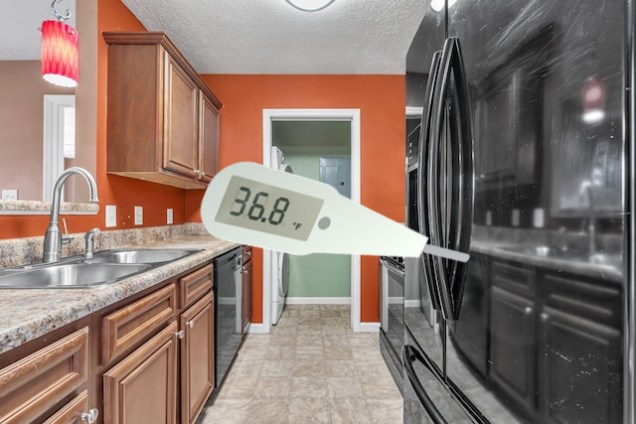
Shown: value=36.8 unit=°F
